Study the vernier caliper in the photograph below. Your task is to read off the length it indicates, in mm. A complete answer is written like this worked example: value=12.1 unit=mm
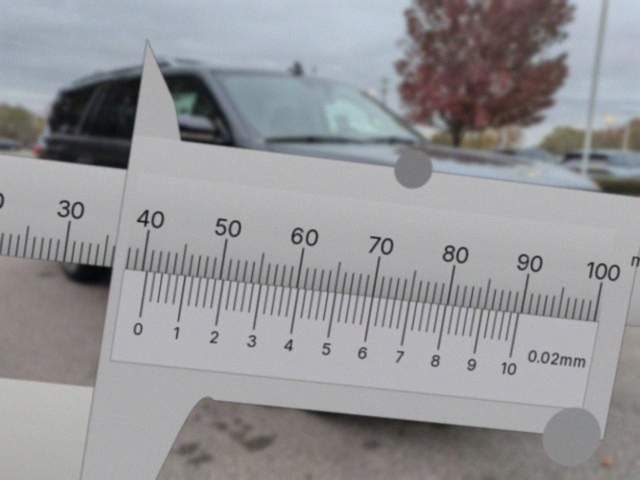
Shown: value=40.6 unit=mm
